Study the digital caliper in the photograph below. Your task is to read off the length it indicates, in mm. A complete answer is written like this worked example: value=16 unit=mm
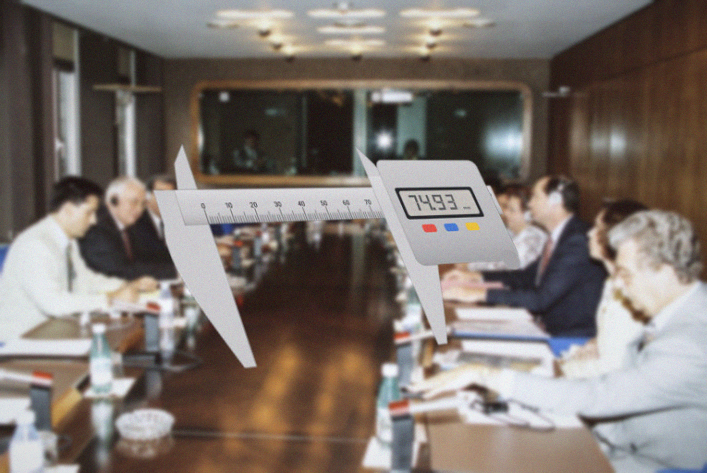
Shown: value=74.93 unit=mm
